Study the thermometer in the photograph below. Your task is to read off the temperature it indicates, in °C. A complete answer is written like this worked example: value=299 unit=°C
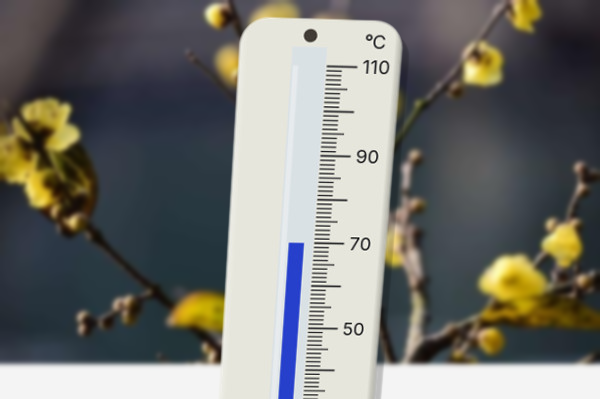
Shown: value=70 unit=°C
